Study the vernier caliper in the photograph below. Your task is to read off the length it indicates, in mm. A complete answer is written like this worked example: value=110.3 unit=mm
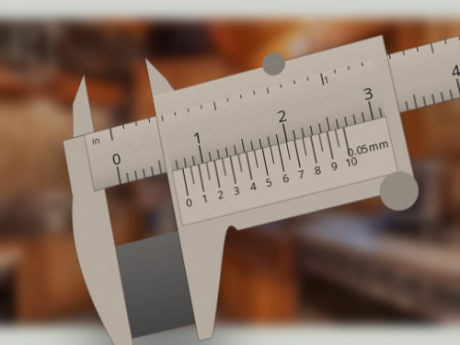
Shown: value=7.6 unit=mm
